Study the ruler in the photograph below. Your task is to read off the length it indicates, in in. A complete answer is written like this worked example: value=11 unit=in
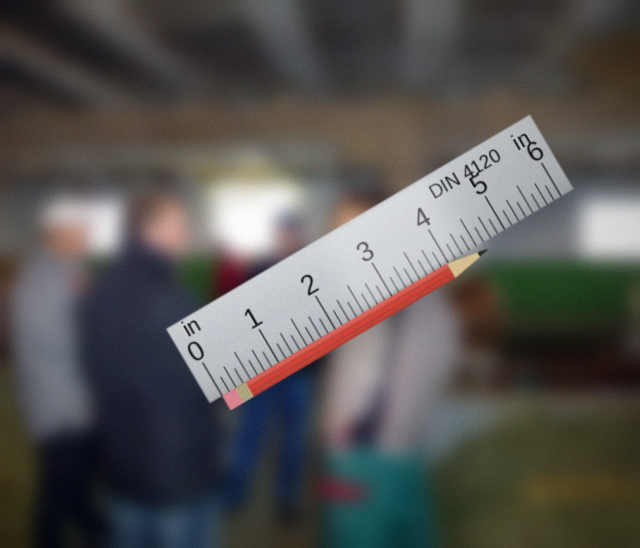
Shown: value=4.625 unit=in
